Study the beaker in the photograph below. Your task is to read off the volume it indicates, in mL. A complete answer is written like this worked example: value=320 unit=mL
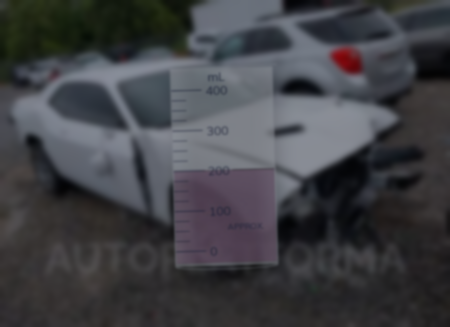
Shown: value=200 unit=mL
